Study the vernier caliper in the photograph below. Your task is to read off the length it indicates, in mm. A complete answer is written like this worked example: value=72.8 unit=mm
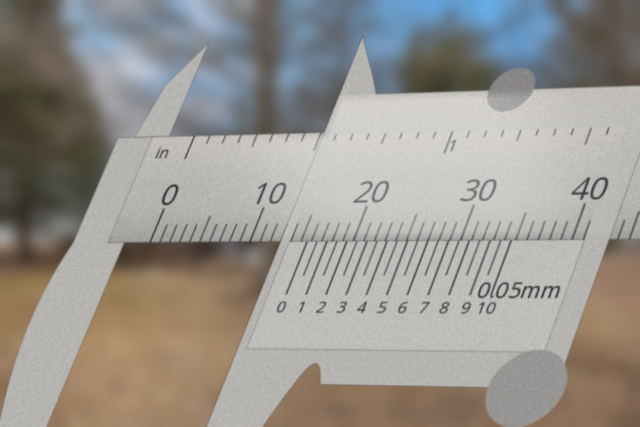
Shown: value=15.6 unit=mm
